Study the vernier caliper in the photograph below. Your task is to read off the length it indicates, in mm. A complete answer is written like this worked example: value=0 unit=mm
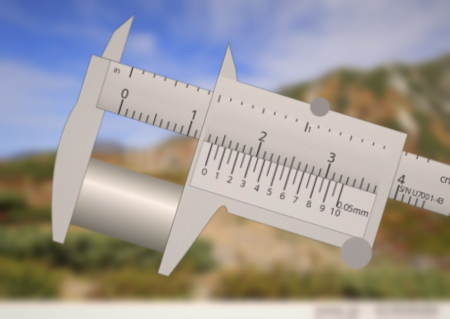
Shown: value=13.6 unit=mm
